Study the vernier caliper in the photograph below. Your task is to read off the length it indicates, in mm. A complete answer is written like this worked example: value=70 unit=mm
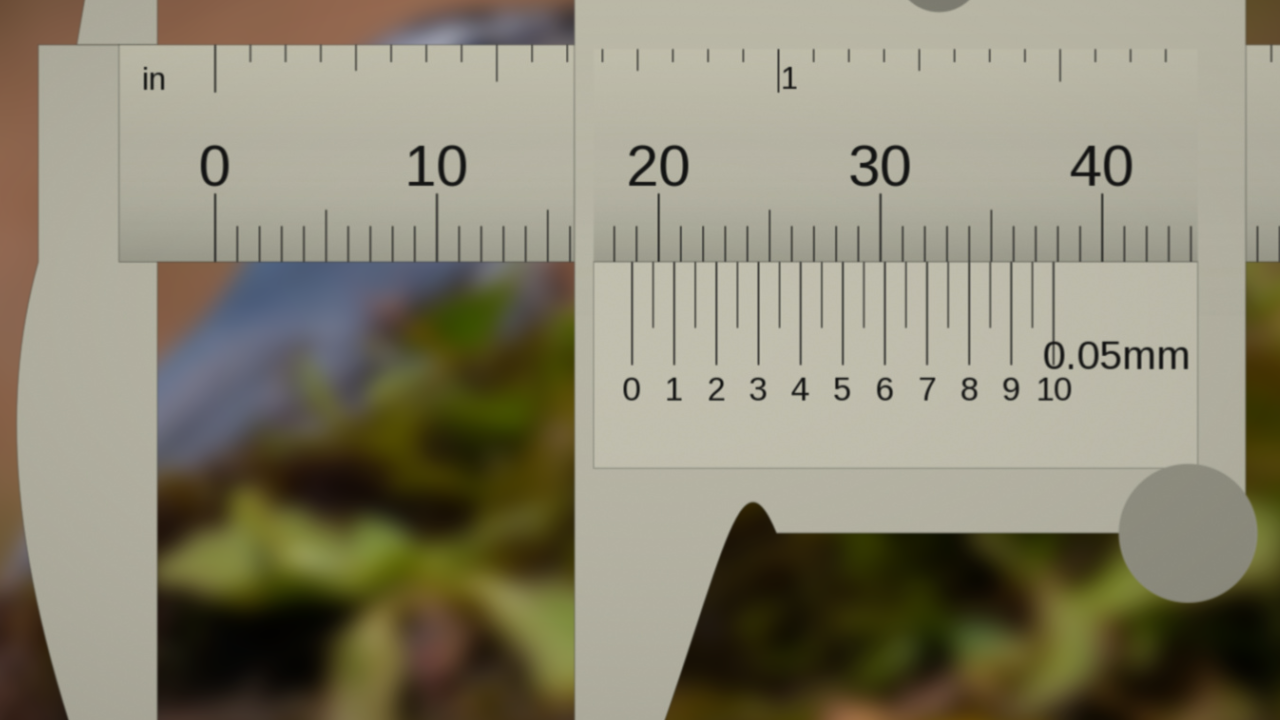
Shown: value=18.8 unit=mm
